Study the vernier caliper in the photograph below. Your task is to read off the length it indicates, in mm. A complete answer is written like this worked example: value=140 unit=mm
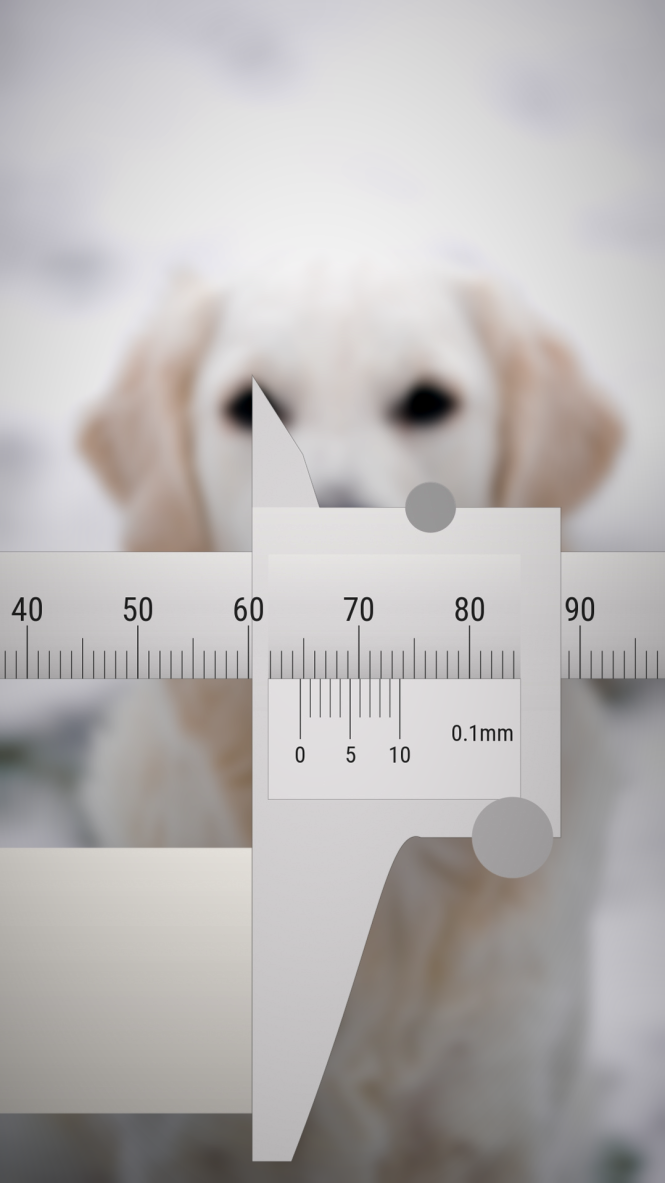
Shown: value=64.7 unit=mm
